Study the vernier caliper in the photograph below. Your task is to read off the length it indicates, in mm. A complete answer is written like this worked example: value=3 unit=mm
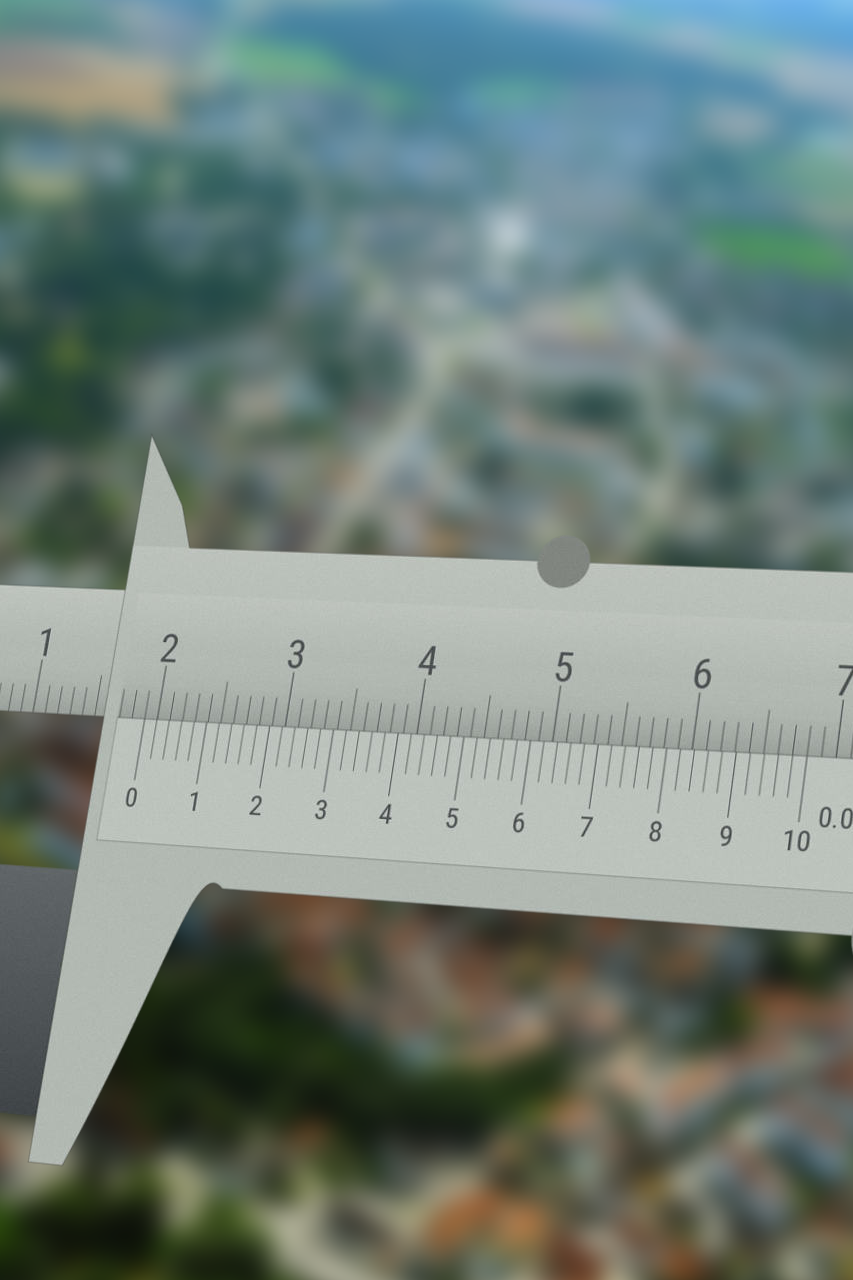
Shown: value=19.0 unit=mm
